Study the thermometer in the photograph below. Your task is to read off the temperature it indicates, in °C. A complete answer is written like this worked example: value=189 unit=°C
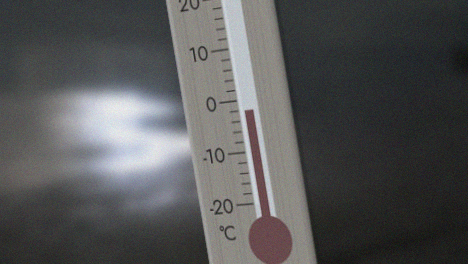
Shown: value=-2 unit=°C
